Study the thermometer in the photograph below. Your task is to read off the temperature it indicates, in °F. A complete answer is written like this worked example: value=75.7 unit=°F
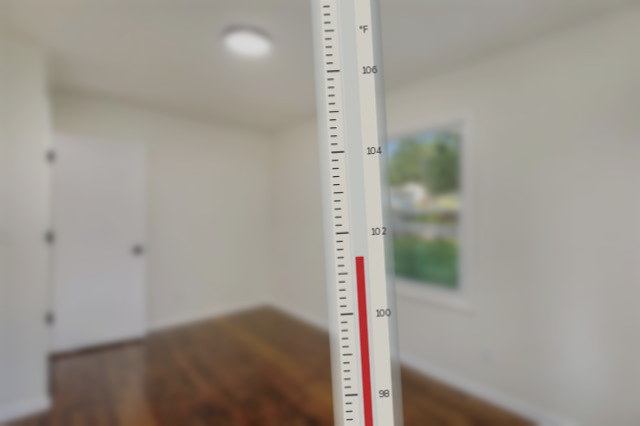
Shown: value=101.4 unit=°F
